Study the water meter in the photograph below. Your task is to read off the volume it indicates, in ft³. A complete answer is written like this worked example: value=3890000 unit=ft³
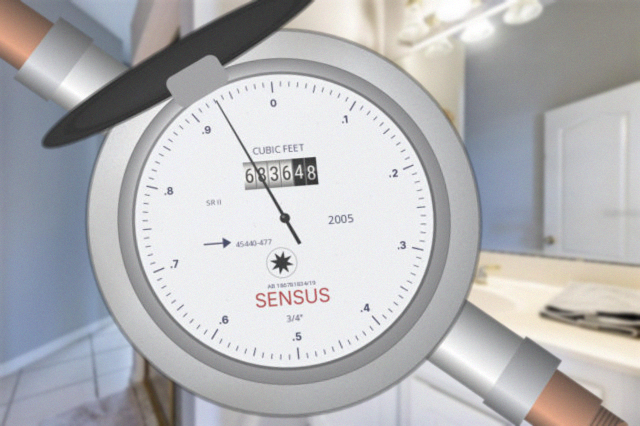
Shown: value=683647.93 unit=ft³
